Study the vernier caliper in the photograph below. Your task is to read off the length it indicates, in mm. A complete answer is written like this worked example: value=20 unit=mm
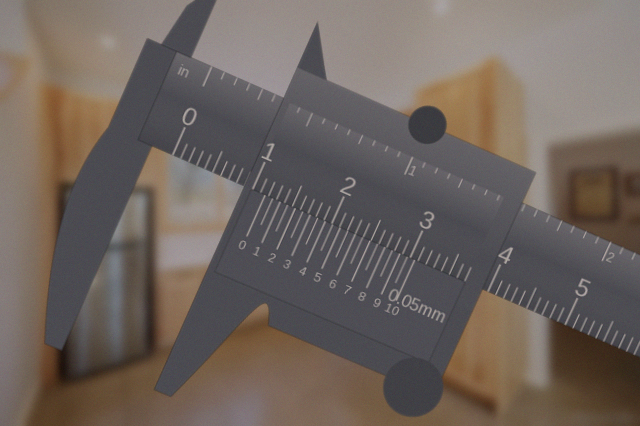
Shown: value=11.6 unit=mm
